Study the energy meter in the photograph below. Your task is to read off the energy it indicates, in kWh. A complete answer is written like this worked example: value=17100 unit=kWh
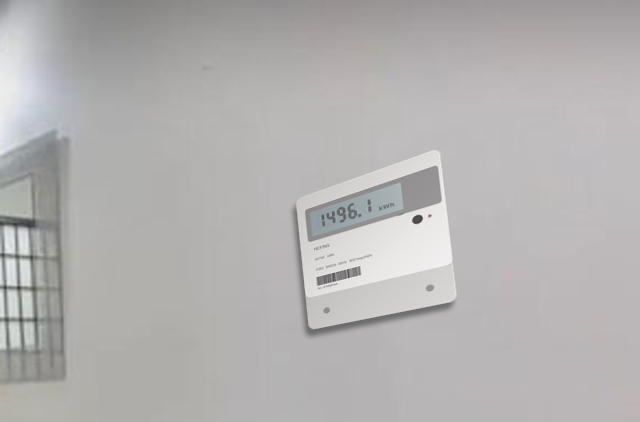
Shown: value=1496.1 unit=kWh
